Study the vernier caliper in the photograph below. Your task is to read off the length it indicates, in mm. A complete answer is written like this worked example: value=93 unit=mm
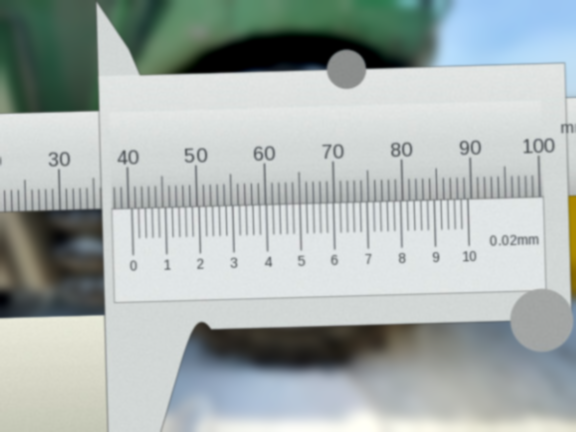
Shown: value=40.5 unit=mm
